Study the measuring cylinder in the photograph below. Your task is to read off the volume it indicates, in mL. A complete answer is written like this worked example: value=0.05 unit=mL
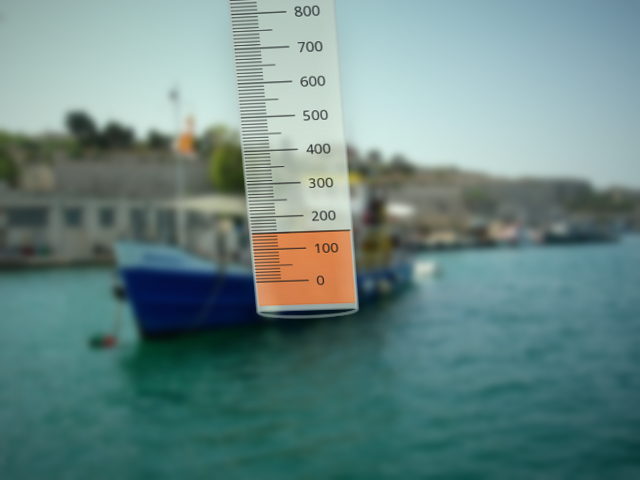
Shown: value=150 unit=mL
